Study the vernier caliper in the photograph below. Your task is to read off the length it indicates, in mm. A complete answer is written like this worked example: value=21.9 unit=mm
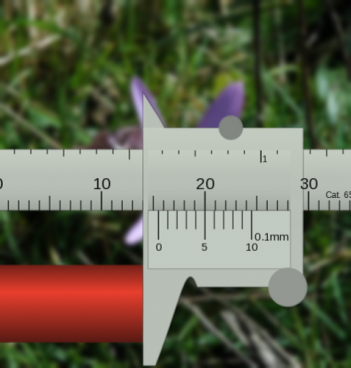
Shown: value=15.5 unit=mm
